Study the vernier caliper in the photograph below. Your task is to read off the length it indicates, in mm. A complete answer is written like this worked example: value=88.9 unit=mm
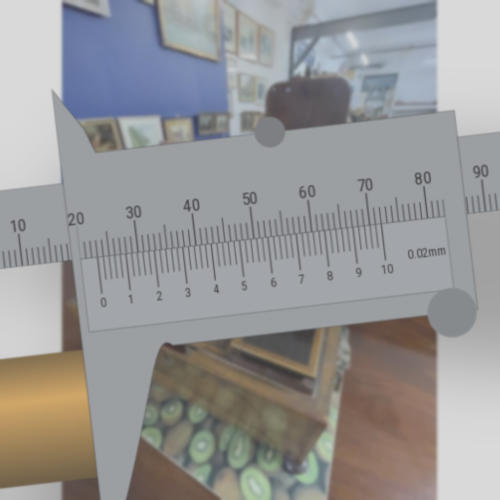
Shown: value=23.0 unit=mm
